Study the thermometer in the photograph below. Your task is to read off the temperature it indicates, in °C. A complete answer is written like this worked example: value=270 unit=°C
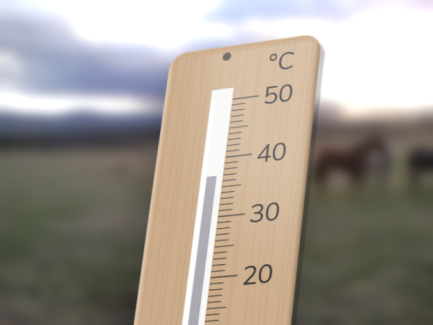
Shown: value=37 unit=°C
